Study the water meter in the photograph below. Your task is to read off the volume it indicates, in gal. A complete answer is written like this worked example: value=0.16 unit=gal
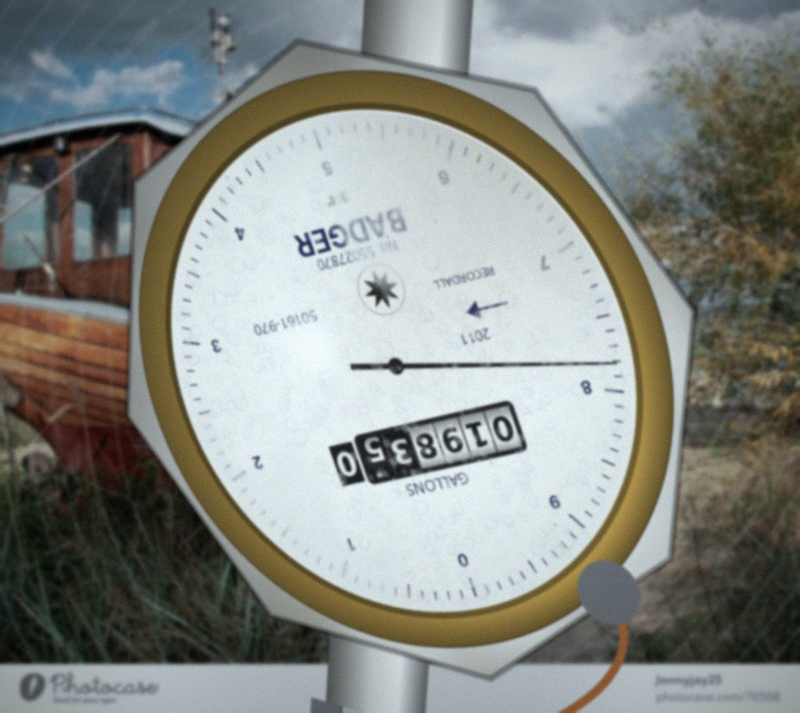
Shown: value=198347.8 unit=gal
